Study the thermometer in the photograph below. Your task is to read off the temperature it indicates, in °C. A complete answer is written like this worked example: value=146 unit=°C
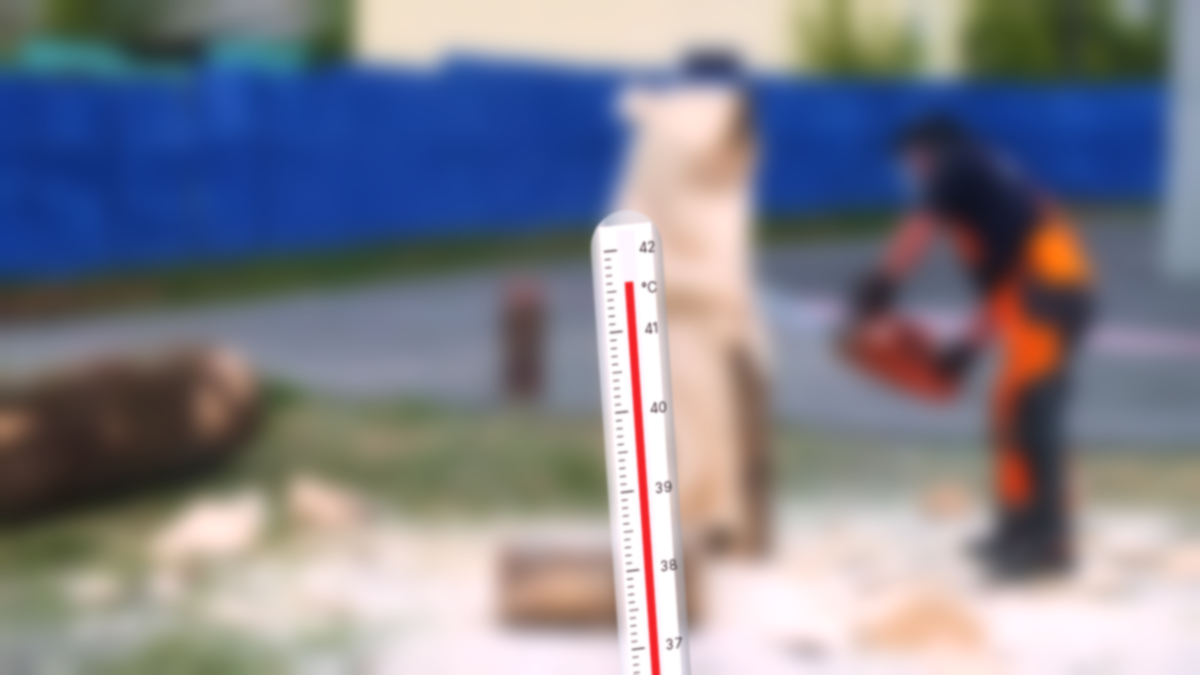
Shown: value=41.6 unit=°C
